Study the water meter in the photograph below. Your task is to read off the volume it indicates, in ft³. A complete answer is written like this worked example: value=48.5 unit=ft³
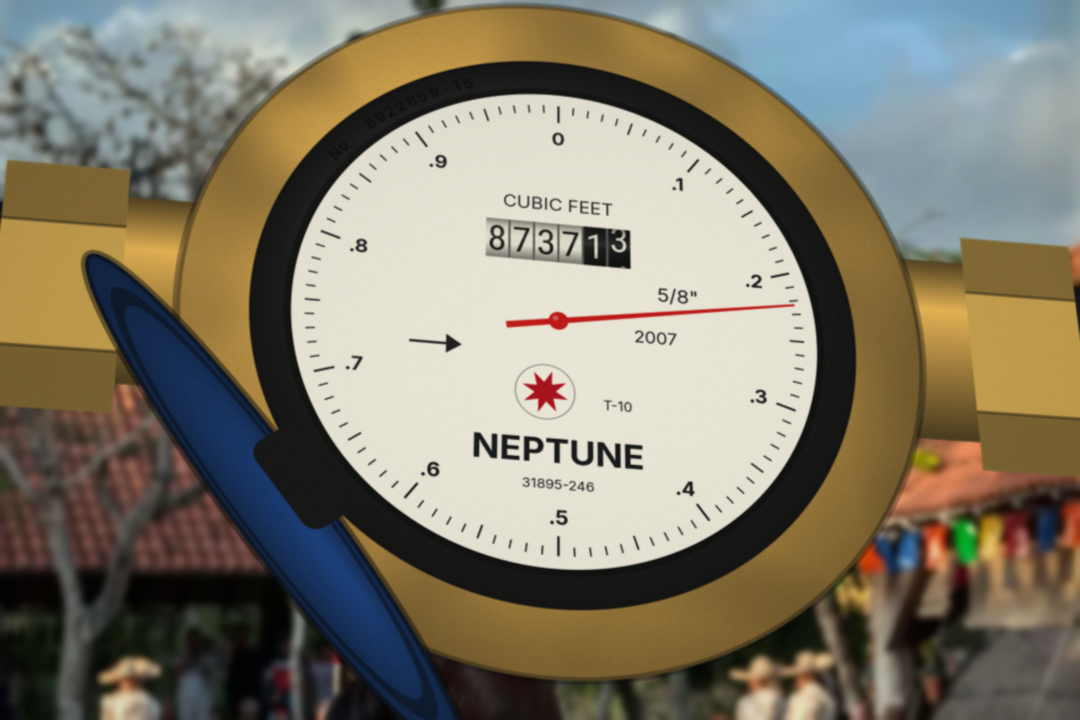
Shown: value=873713.22 unit=ft³
